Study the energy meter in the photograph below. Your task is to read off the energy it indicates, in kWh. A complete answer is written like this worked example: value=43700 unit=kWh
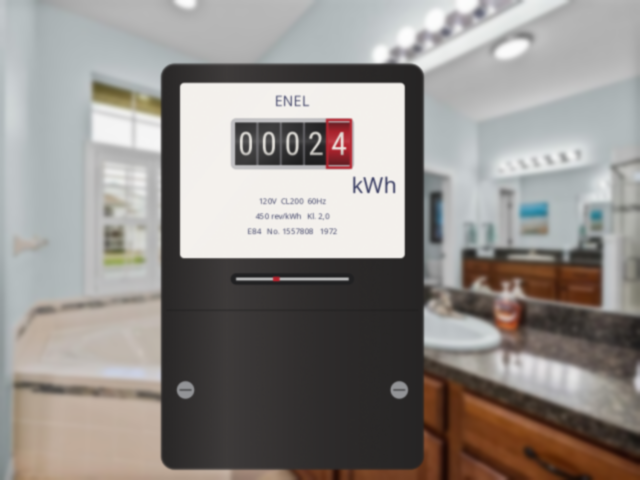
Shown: value=2.4 unit=kWh
